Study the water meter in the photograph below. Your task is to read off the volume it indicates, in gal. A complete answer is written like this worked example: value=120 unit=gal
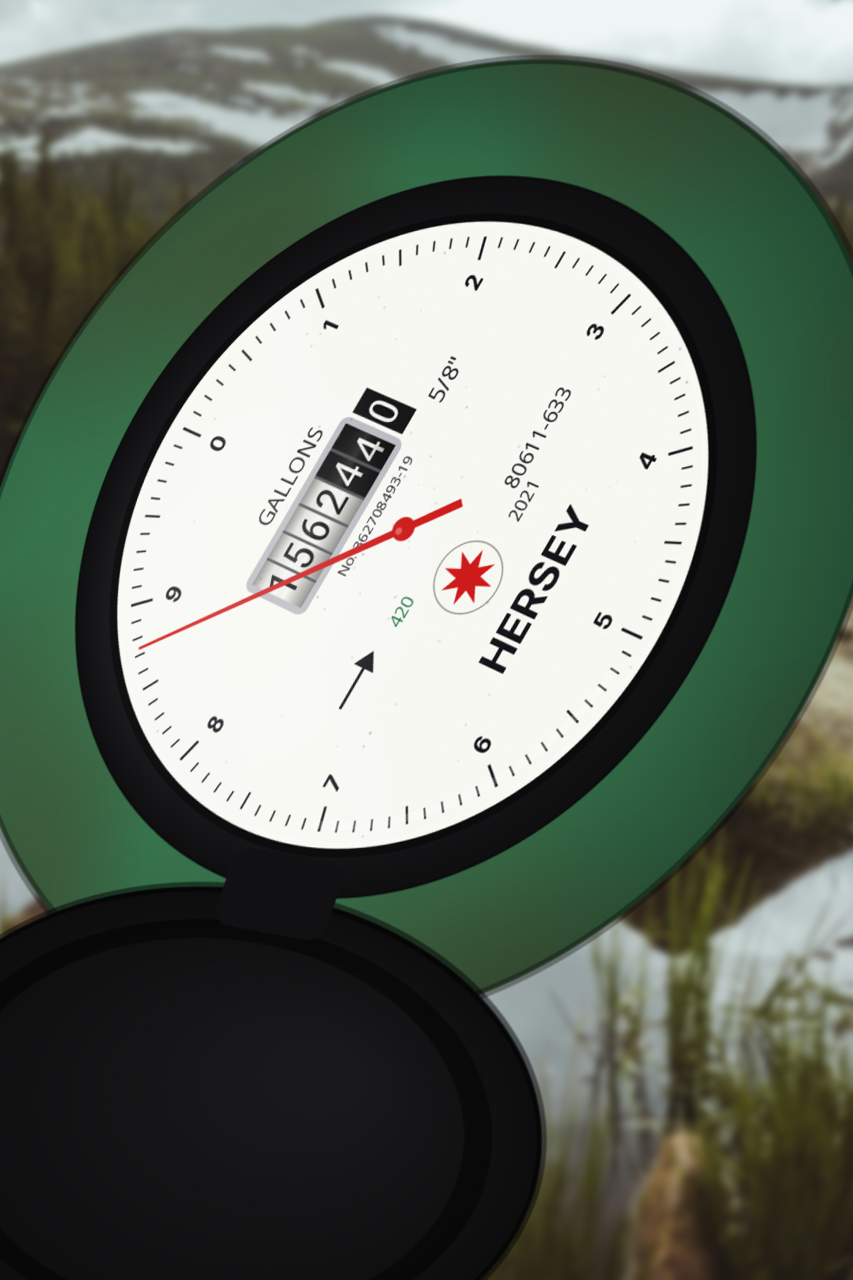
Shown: value=1562438.7 unit=gal
